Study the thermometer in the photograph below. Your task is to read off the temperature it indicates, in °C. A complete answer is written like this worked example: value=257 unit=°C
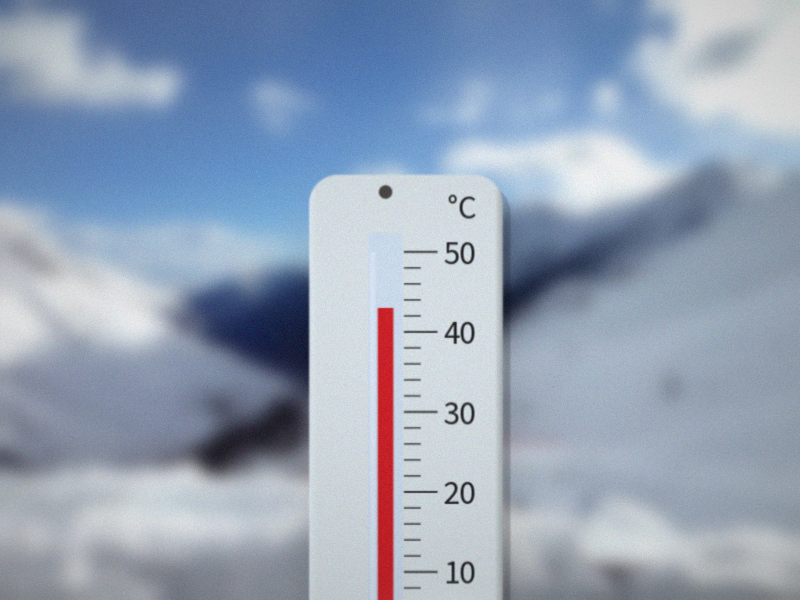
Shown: value=43 unit=°C
